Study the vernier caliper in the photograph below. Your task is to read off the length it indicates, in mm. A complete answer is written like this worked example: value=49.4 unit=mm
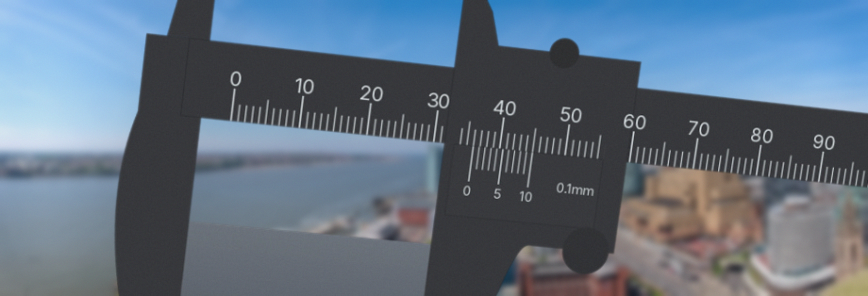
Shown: value=36.0 unit=mm
